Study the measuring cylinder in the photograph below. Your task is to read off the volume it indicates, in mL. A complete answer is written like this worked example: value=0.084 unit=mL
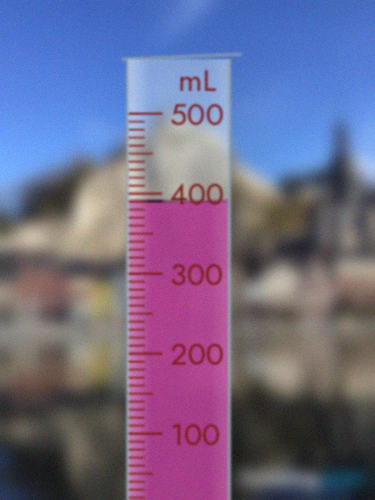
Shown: value=390 unit=mL
